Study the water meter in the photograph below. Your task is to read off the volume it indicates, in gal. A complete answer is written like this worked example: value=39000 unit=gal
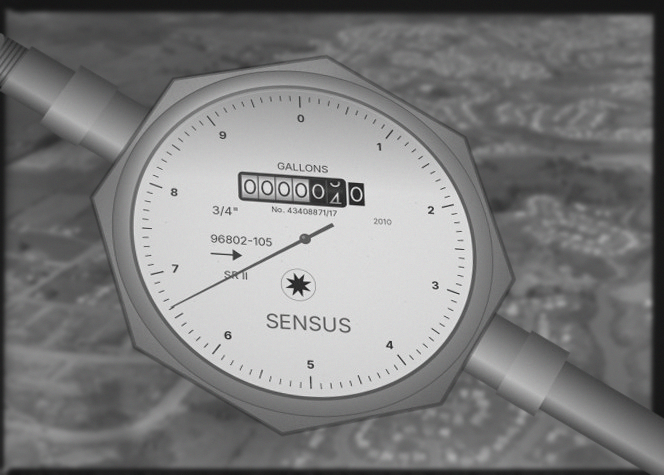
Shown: value=36.6 unit=gal
